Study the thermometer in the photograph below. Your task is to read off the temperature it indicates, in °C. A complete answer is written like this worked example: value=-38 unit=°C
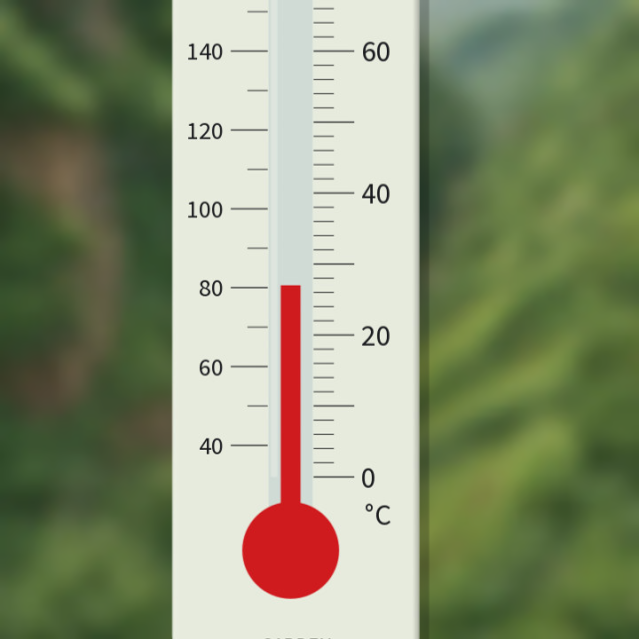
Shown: value=27 unit=°C
